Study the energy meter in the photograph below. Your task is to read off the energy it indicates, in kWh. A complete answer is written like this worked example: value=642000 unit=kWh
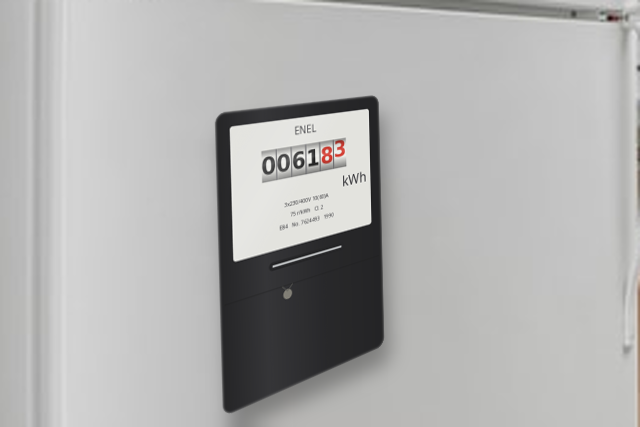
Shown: value=61.83 unit=kWh
